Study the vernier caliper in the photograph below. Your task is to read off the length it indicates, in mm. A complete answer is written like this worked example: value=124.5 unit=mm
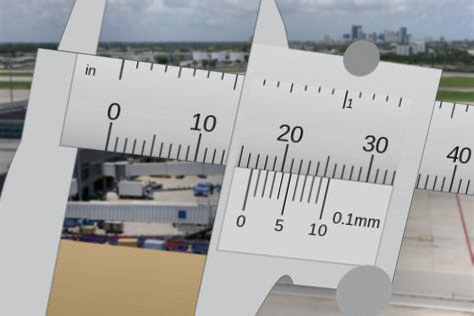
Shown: value=16.6 unit=mm
